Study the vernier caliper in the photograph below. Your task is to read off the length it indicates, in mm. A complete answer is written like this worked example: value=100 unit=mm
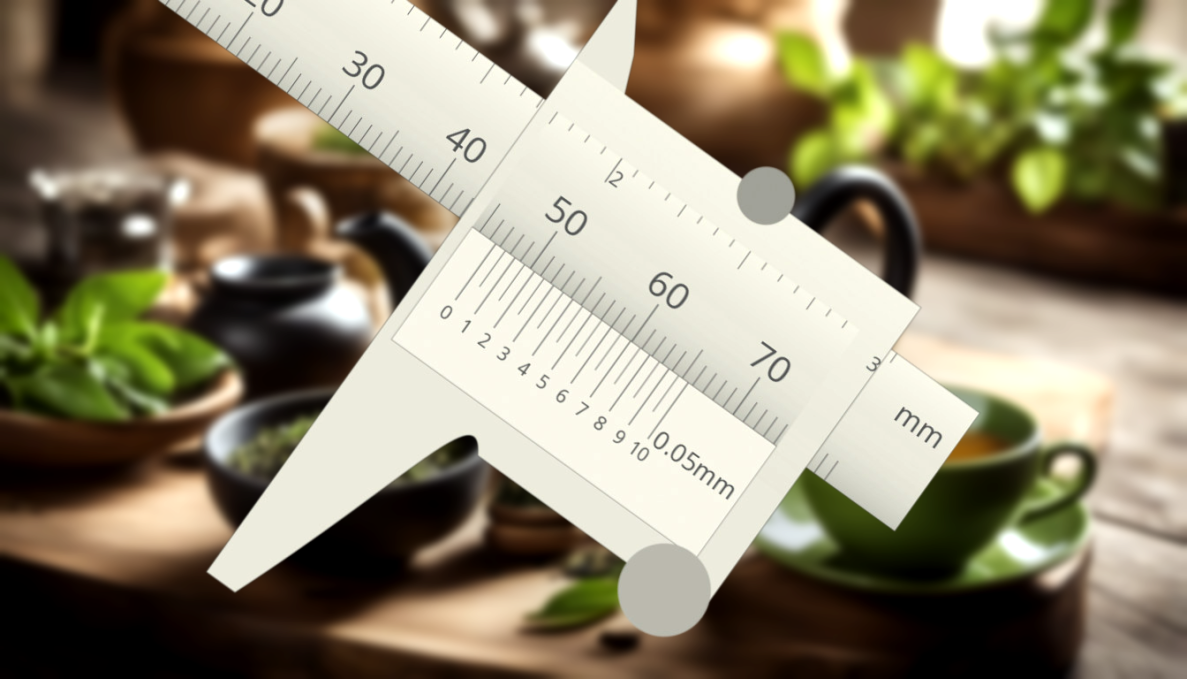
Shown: value=46.6 unit=mm
